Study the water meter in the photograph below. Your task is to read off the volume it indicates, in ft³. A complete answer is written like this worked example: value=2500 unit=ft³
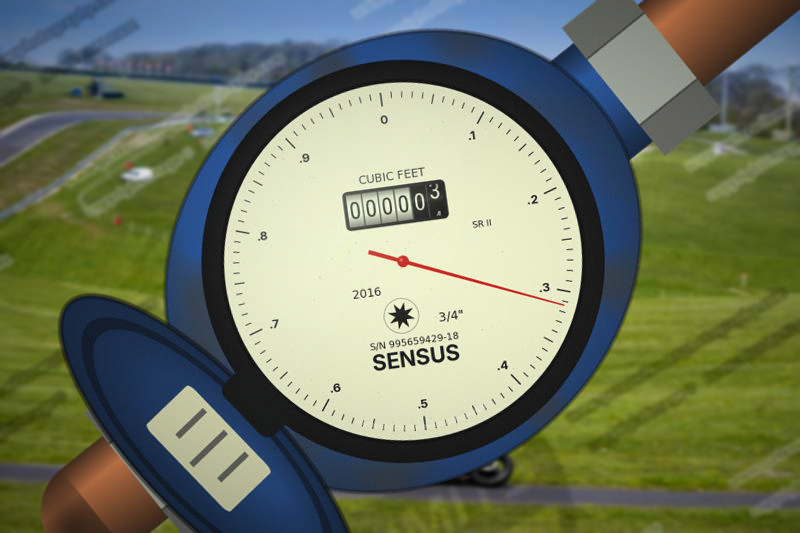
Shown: value=3.31 unit=ft³
